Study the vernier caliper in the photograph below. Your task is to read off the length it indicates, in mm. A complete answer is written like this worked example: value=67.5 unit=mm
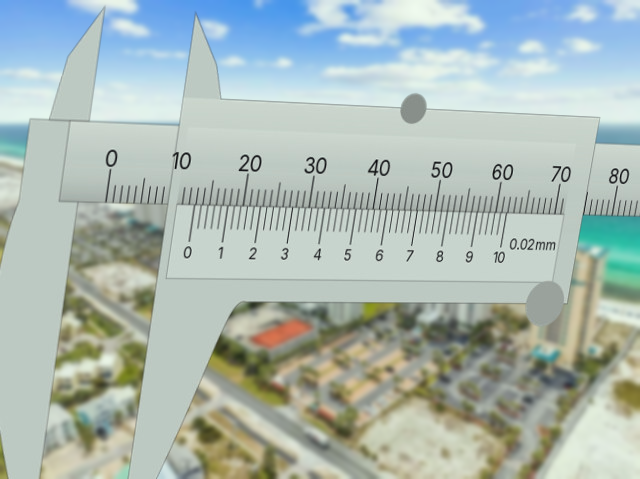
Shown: value=12.8 unit=mm
